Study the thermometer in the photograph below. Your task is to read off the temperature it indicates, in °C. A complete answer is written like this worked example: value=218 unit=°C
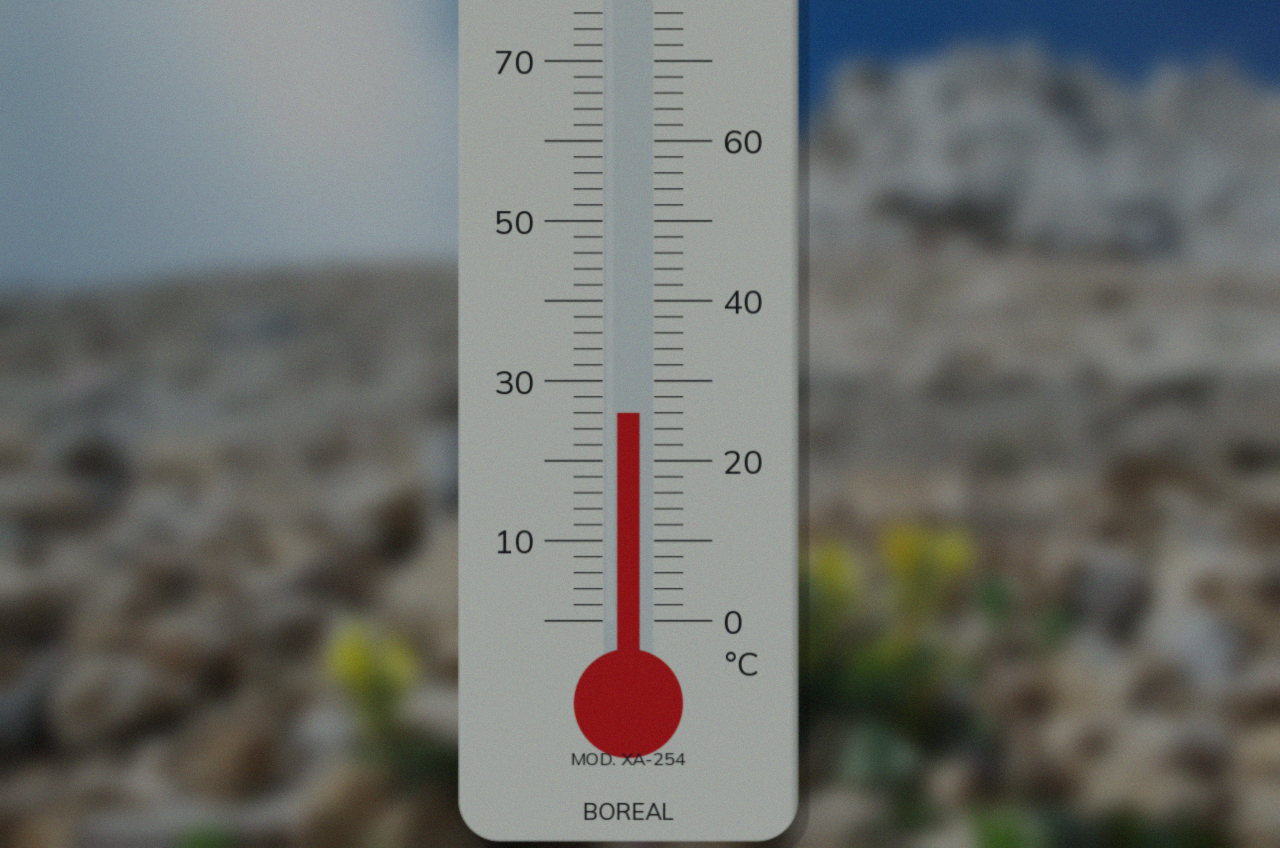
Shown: value=26 unit=°C
